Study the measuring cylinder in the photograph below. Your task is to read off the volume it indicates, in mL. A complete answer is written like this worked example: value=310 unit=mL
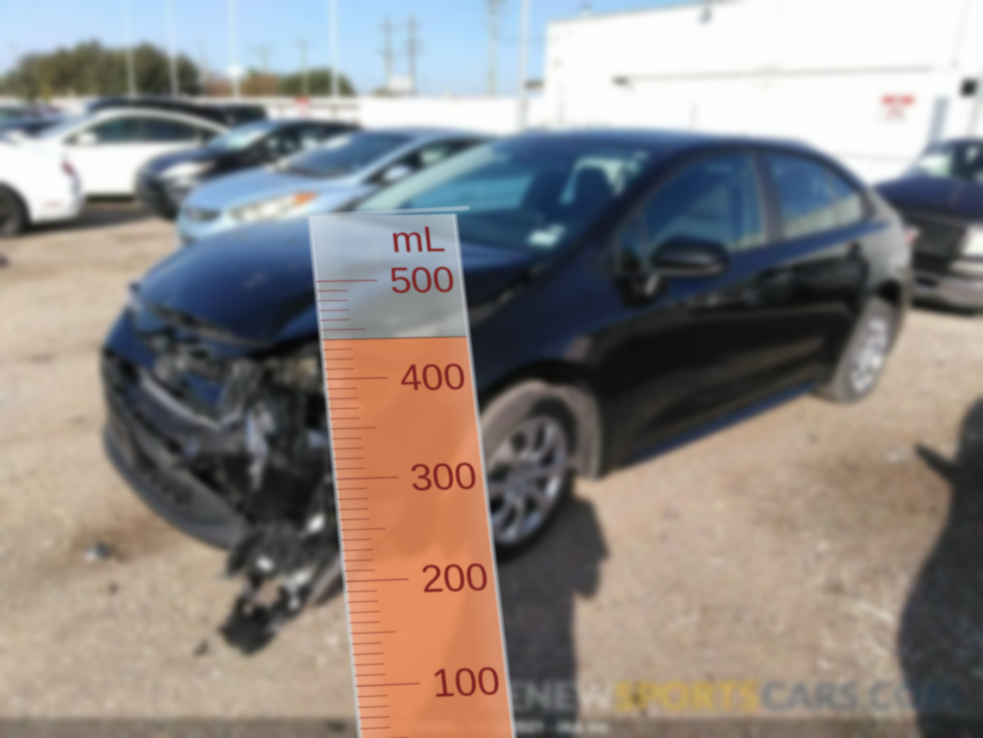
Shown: value=440 unit=mL
